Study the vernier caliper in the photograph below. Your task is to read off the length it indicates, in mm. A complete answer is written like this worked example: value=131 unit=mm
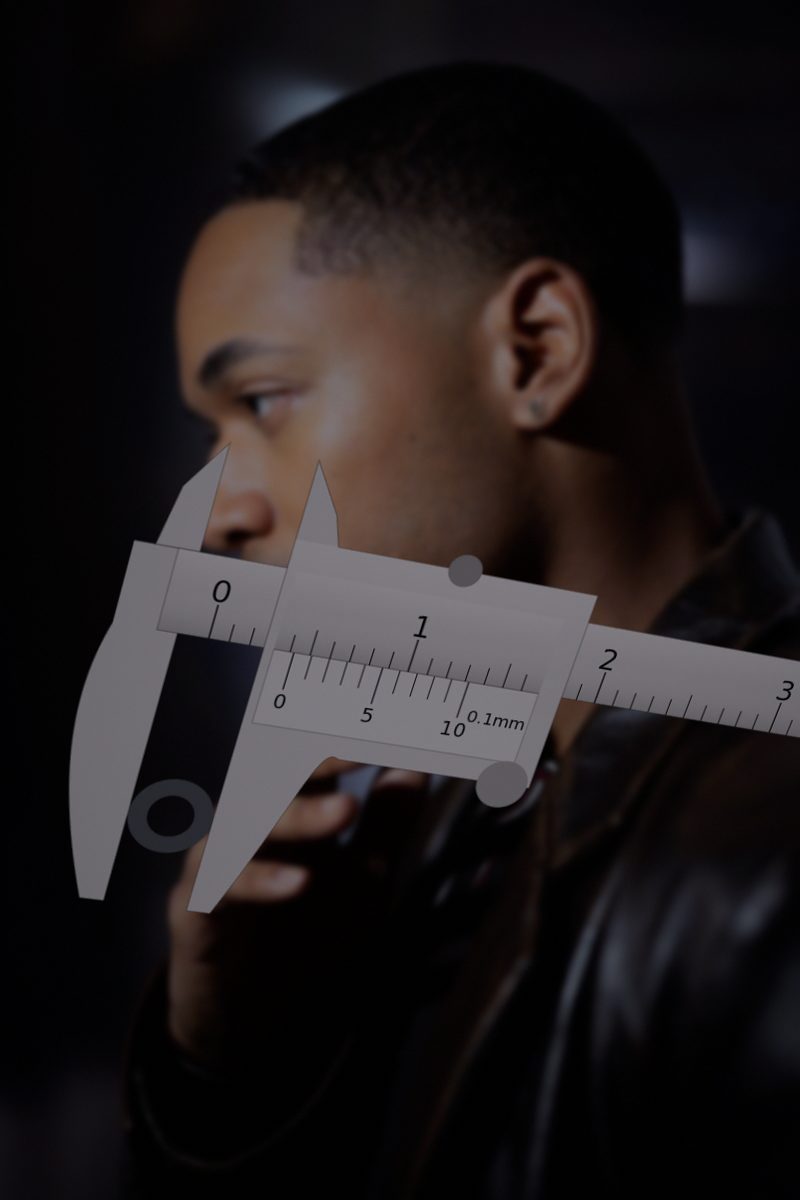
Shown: value=4.2 unit=mm
